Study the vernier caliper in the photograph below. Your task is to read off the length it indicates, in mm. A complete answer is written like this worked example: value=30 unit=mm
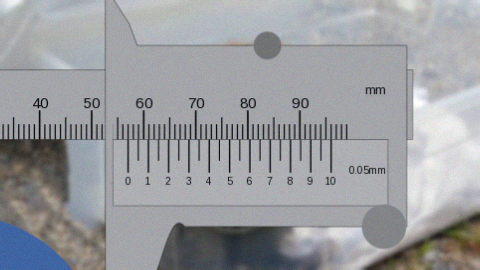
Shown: value=57.0 unit=mm
